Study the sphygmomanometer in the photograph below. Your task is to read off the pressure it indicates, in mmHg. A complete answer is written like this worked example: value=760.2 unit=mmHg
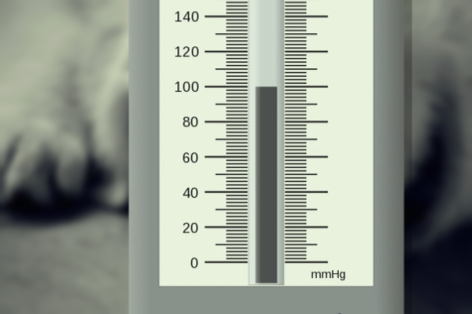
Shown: value=100 unit=mmHg
